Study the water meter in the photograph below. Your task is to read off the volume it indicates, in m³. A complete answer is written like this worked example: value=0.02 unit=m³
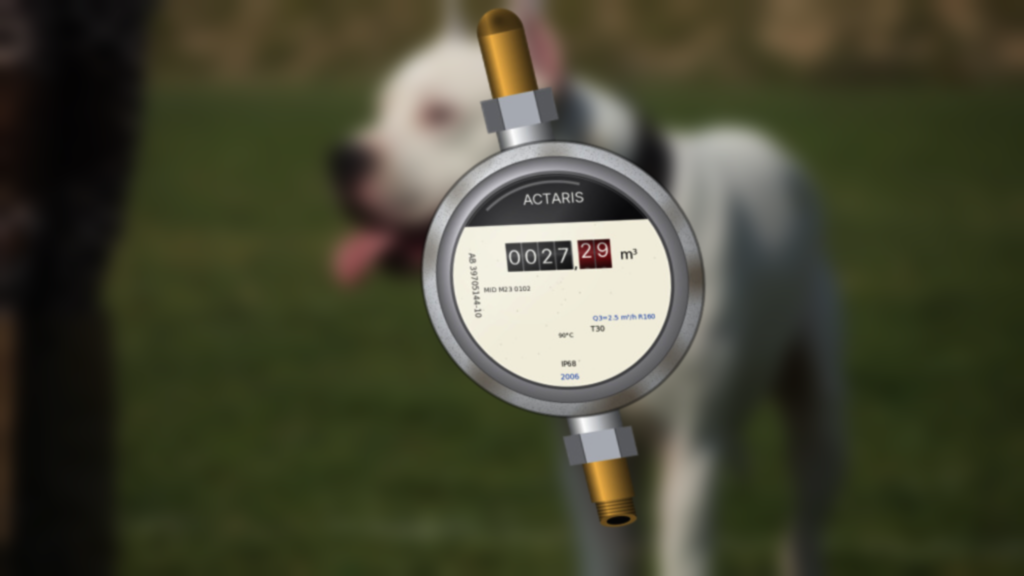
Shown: value=27.29 unit=m³
